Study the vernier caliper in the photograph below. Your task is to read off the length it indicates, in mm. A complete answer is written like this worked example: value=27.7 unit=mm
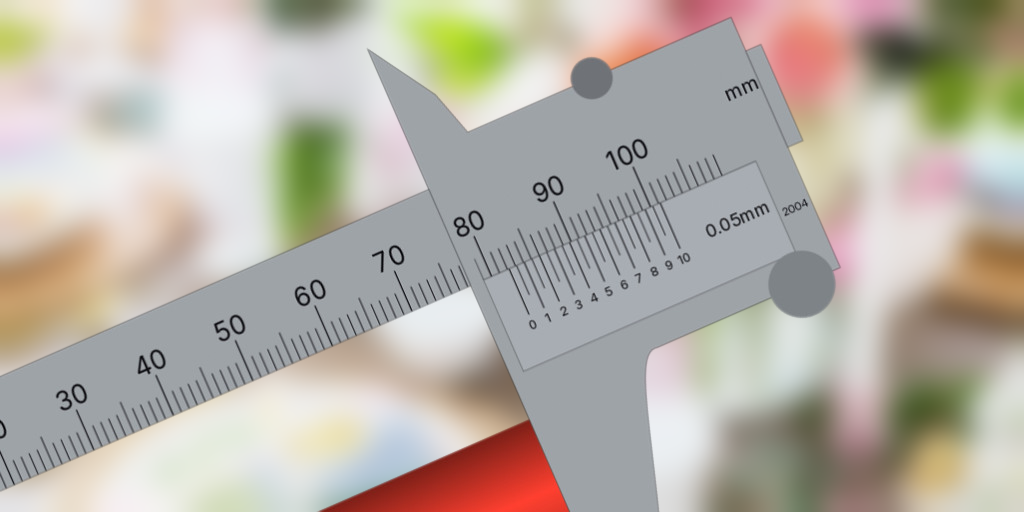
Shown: value=82.2 unit=mm
